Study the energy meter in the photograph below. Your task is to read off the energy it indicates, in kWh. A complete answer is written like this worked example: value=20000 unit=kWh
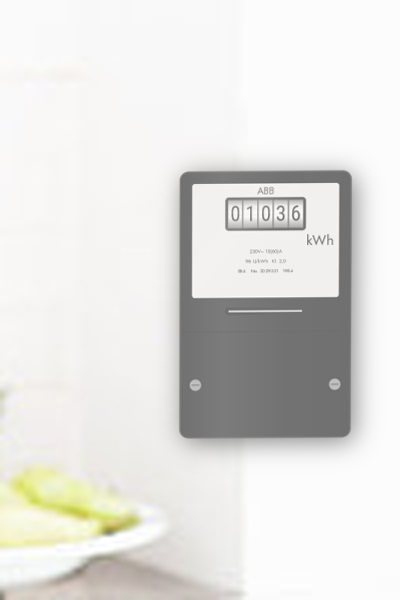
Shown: value=1036 unit=kWh
